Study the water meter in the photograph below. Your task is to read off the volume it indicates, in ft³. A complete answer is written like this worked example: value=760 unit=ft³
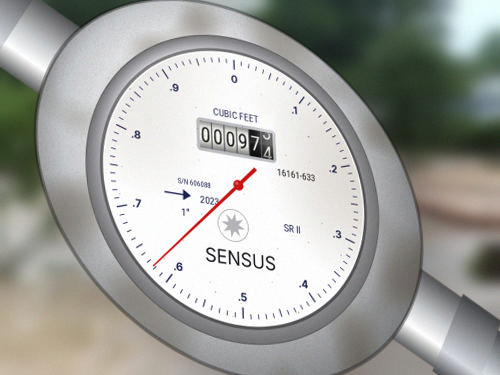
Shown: value=973.62 unit=ft³
